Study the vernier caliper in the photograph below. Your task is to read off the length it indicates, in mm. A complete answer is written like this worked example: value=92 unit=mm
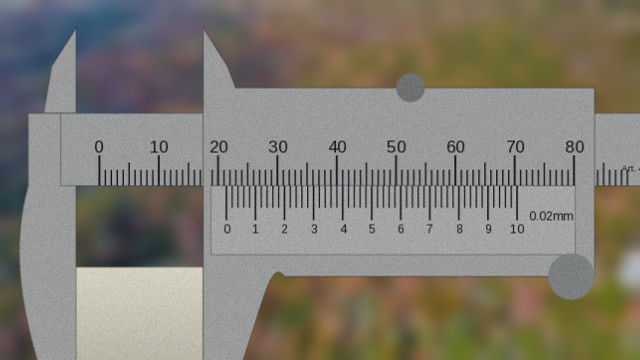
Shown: value=21.4 unit=mm
